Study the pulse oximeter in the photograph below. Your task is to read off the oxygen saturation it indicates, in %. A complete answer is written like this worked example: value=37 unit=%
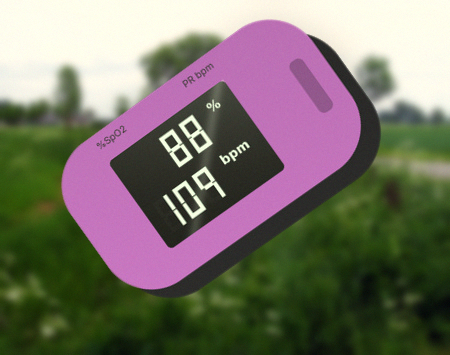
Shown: value=88 unit=%
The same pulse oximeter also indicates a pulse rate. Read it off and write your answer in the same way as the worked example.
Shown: value=109 unit=bpm
